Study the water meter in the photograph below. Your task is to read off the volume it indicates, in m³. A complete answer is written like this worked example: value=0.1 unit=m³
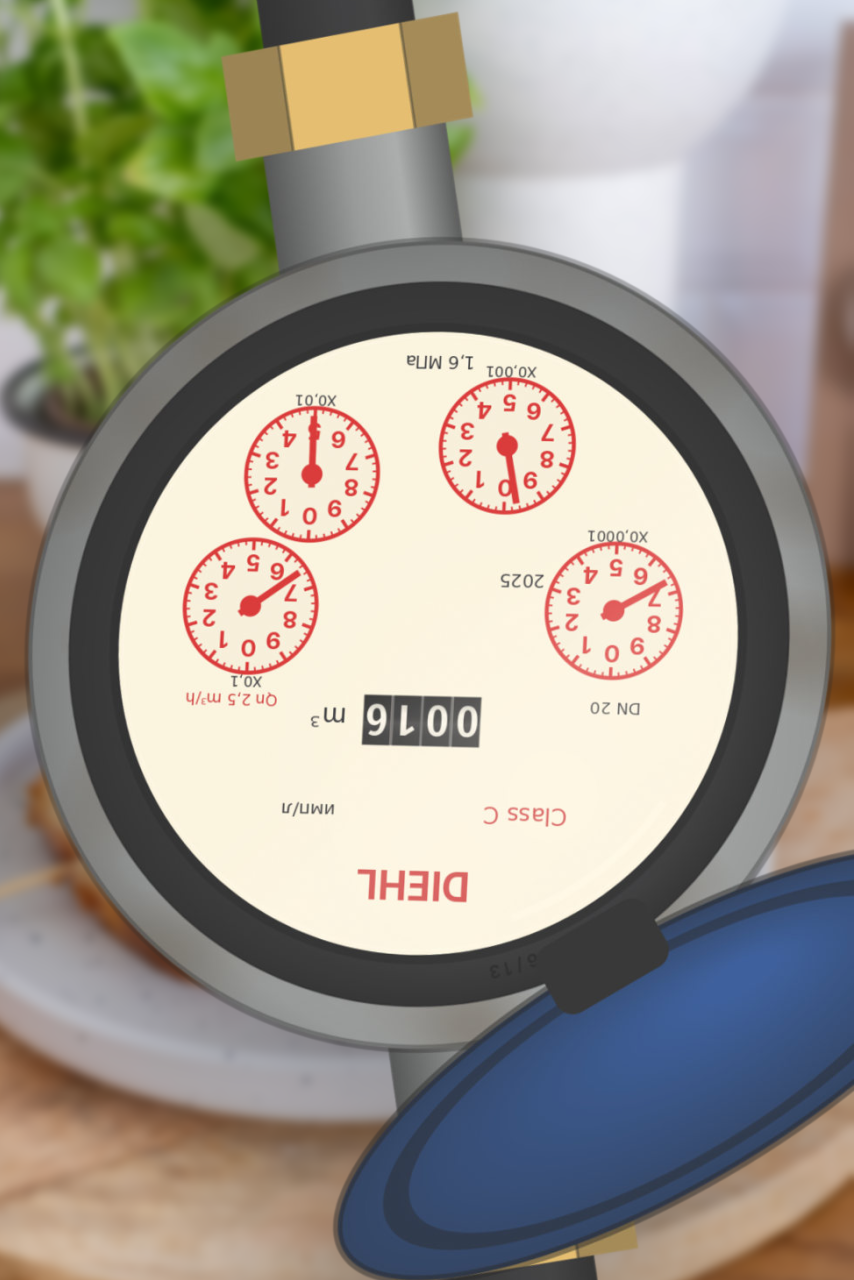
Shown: value=16.6496 unit=m³
